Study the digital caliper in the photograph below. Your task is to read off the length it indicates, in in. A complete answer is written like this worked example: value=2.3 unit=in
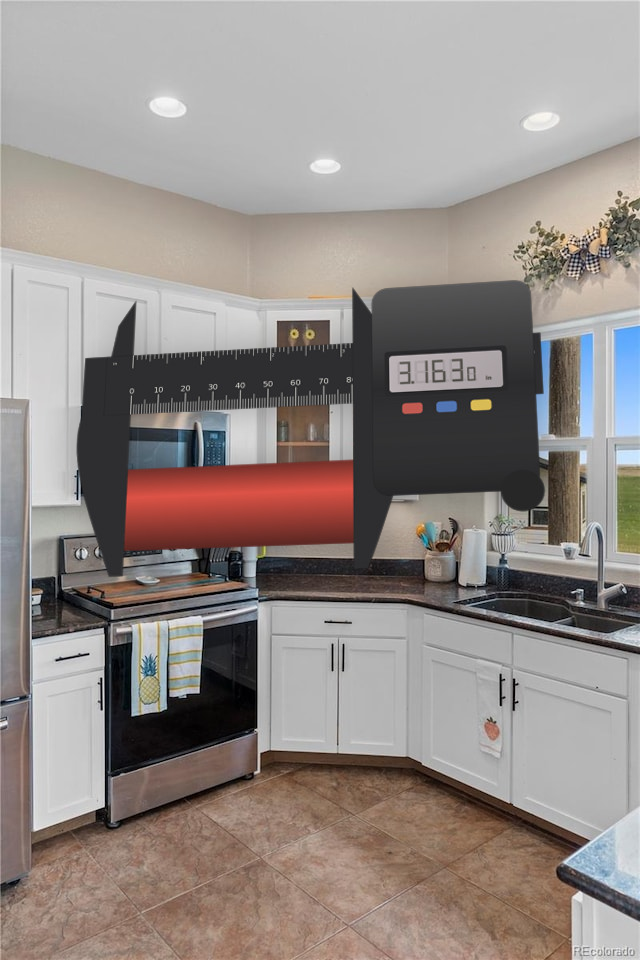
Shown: value=3.1630 unit=in
